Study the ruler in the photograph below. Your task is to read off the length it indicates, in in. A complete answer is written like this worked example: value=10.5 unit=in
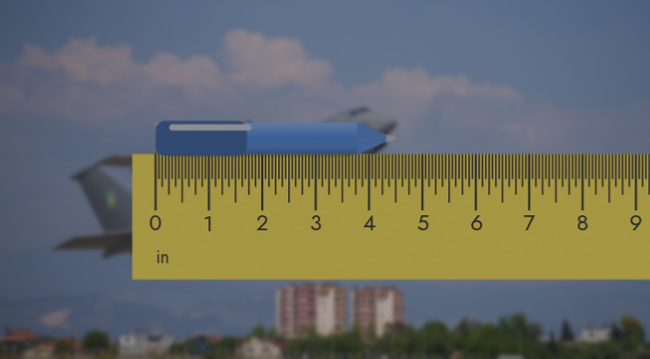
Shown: value=4.5 unit=in
